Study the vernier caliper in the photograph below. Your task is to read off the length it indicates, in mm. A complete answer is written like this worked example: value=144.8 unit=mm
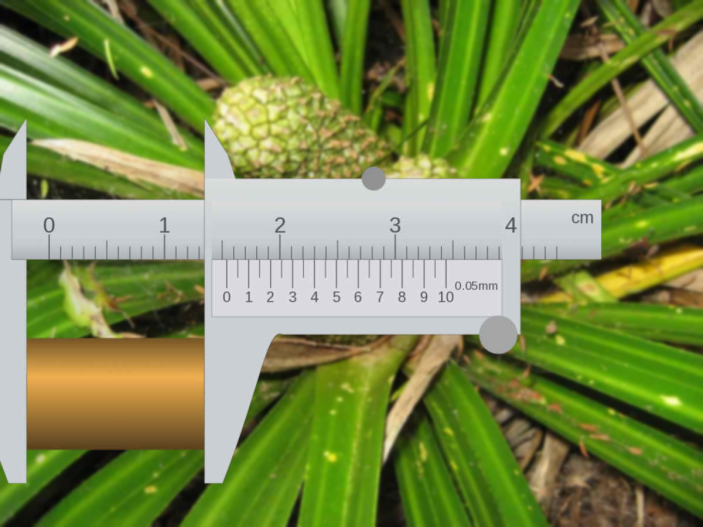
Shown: value=15.4 unit=mm
